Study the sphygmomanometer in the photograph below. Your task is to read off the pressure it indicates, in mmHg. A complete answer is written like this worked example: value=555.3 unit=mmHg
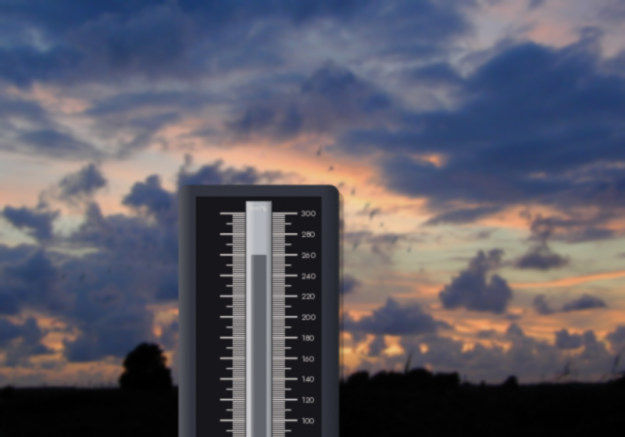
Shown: value=260 unit=mmHg
